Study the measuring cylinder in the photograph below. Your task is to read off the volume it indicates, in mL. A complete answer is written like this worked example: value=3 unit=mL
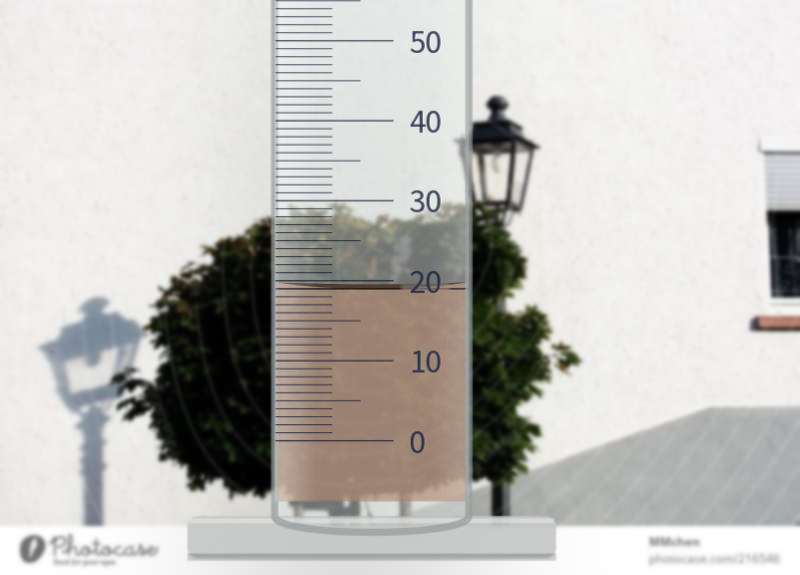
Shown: value=19 unit=mL
